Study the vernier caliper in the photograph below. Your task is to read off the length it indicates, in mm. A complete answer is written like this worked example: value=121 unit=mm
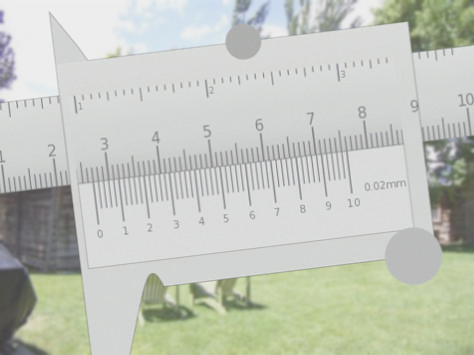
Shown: value=27.0 unit=mm
